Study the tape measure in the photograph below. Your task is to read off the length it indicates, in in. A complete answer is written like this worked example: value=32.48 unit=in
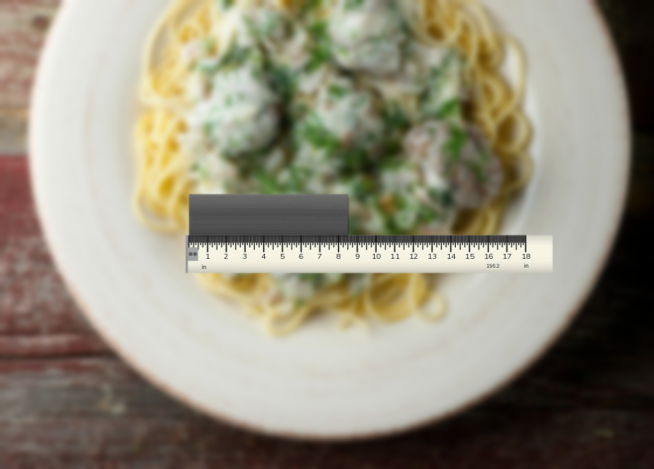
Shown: value=8.5 unit=in
